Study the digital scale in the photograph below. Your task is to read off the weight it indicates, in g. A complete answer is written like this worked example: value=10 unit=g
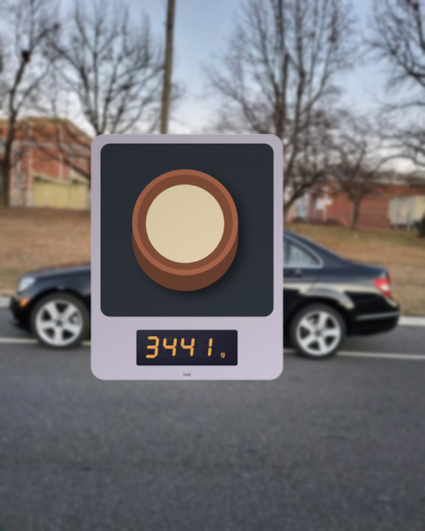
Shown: value=3441 unit=g
